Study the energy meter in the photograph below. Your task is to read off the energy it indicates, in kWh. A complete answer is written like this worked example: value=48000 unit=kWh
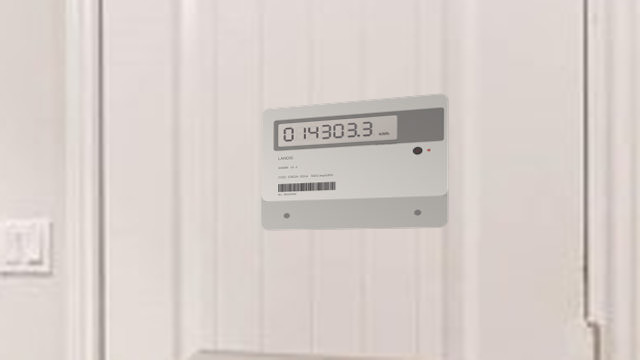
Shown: value=14303.3 unit=kWh
